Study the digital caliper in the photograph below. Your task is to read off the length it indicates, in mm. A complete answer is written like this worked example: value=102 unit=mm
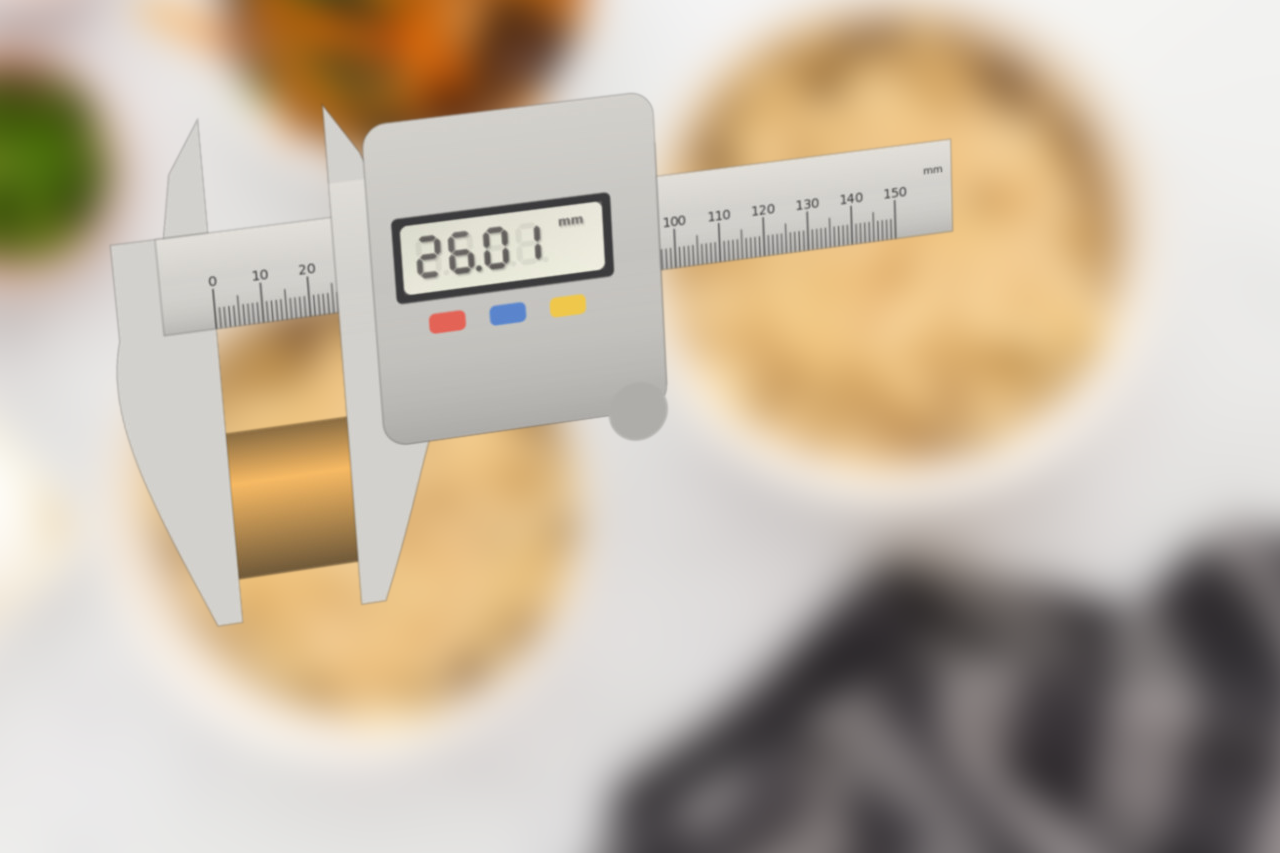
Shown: value=26.01 unit=mm
